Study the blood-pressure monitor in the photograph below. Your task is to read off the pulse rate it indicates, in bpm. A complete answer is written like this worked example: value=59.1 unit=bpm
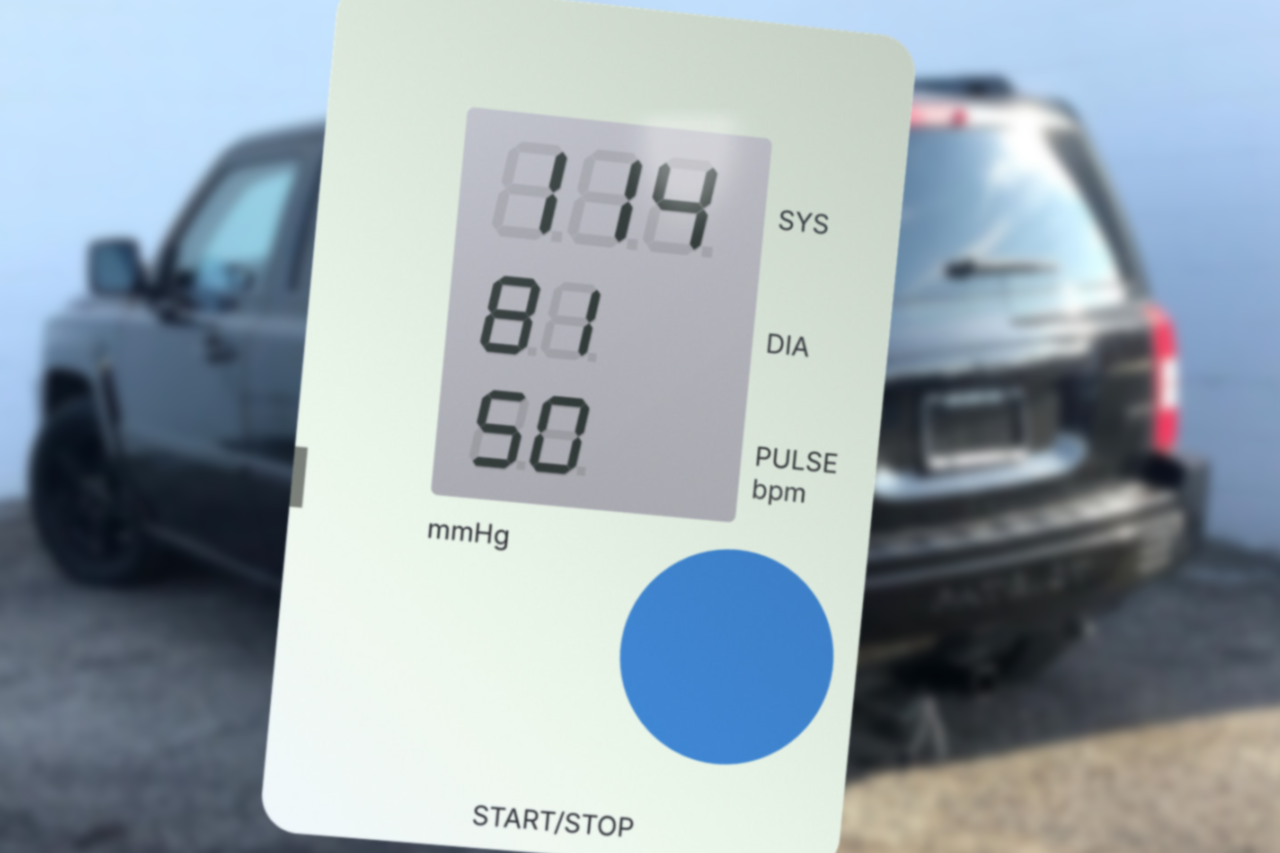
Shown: value=50 unit=bpm
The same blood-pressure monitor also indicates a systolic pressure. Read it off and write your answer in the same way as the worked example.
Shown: value=114 unit=mmHg
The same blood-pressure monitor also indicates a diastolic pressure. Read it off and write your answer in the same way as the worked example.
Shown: value=81 unit=mmHg
